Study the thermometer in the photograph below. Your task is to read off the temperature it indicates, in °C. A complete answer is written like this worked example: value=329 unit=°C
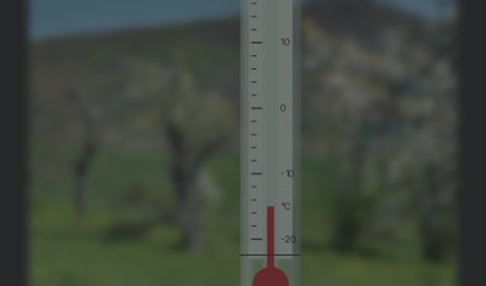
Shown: value=-15 unit=°C
